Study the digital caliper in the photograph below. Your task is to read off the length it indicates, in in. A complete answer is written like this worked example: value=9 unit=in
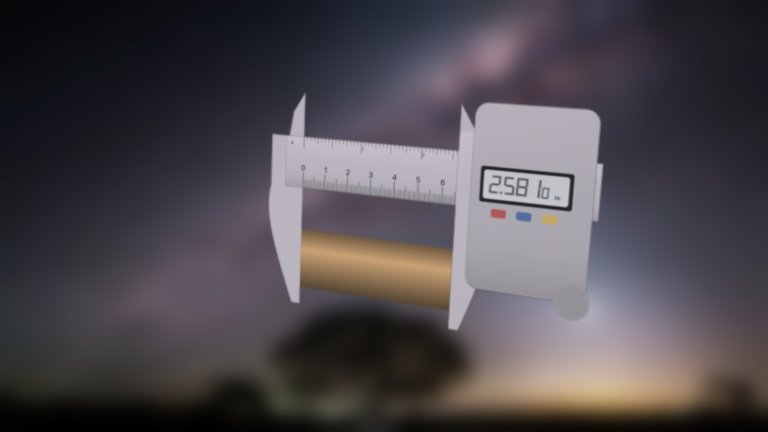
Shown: value=2.5810 unit=in
